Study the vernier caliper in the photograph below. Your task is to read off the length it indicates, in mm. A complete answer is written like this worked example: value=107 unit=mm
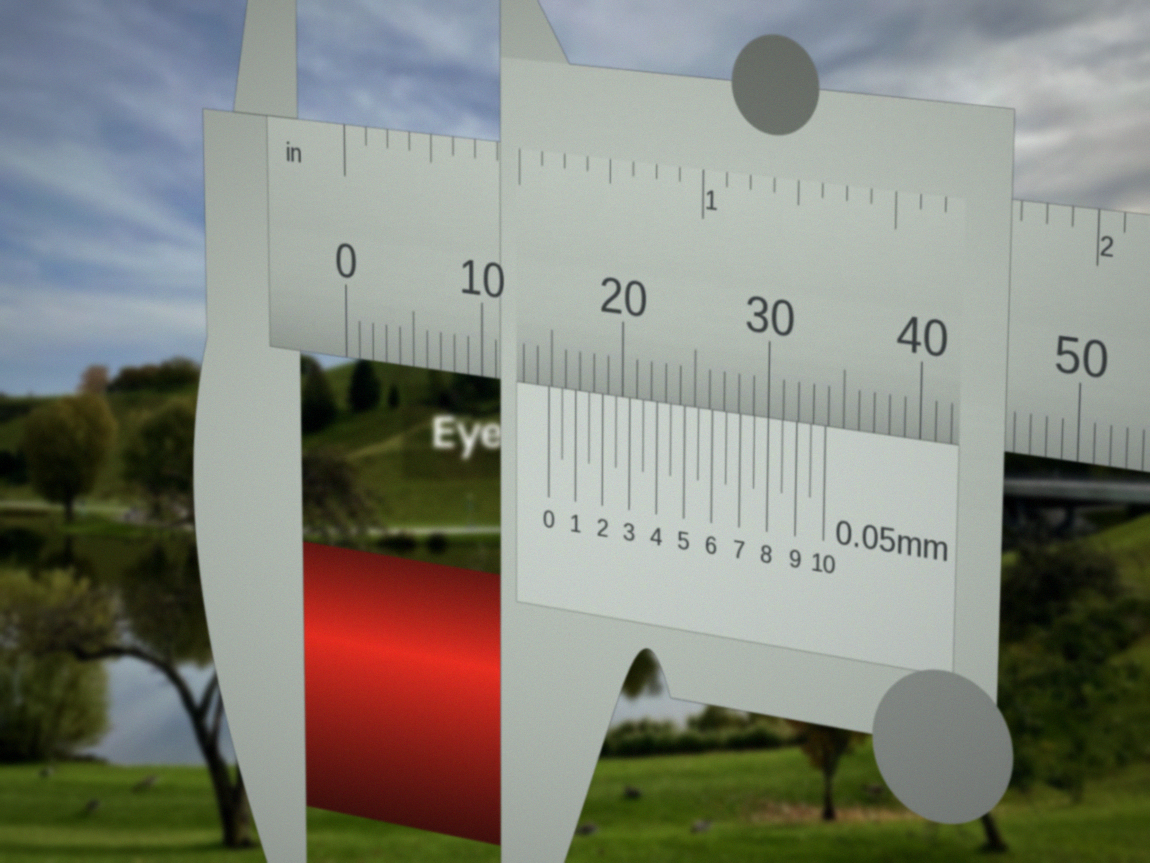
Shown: value=14.8 unit=mm
